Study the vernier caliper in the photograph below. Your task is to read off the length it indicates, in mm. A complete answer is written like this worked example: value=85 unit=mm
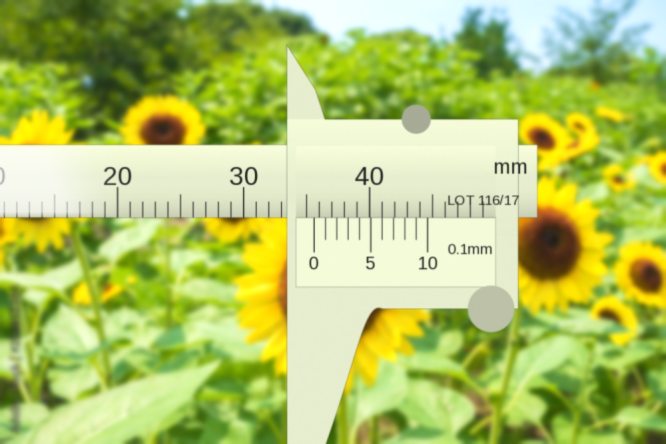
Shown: value=35.6 unit=mm
